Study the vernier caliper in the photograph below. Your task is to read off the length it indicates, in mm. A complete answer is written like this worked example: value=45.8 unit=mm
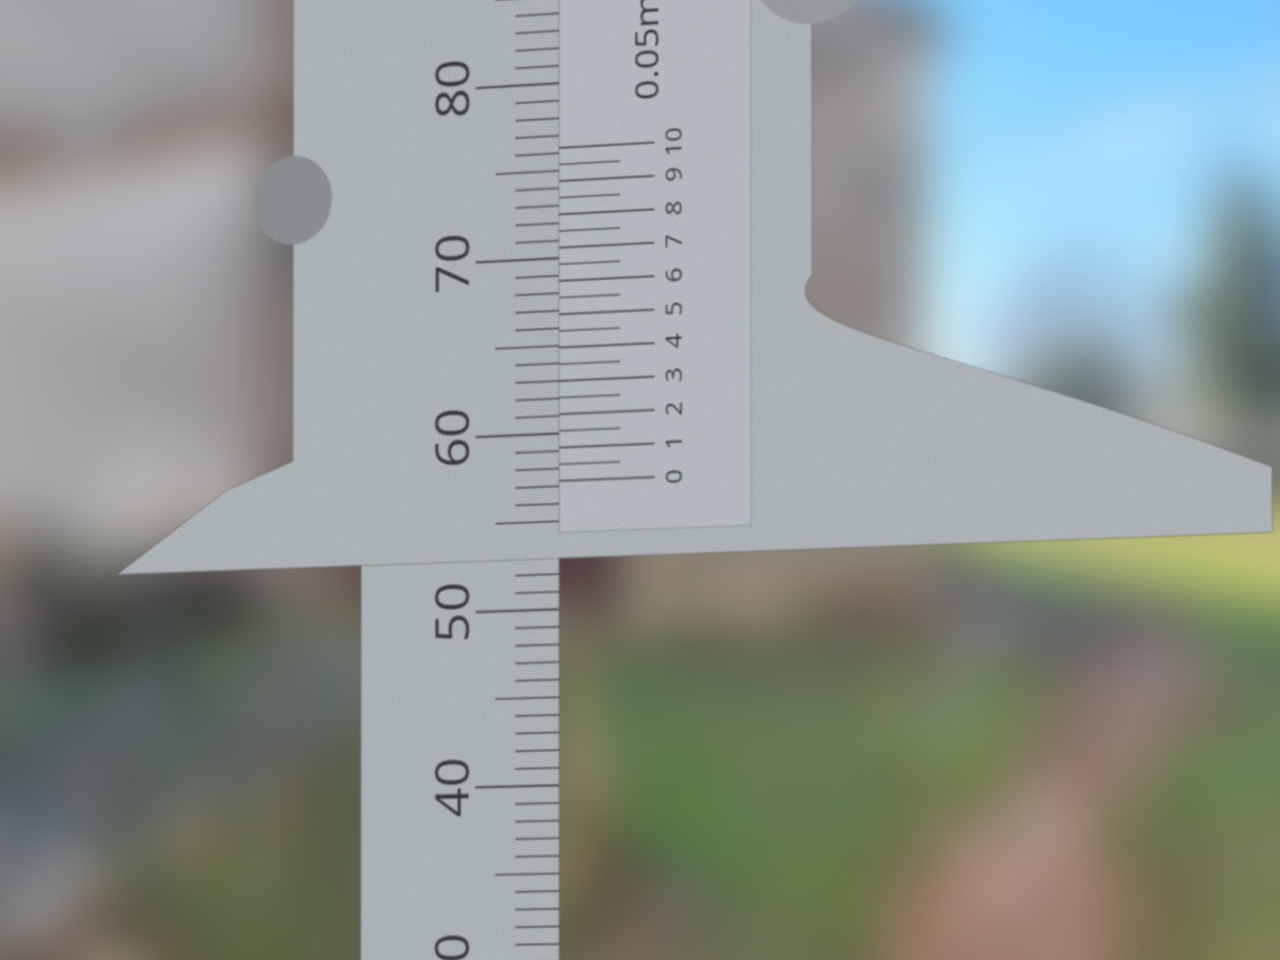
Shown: value=57.3 unit=mm
